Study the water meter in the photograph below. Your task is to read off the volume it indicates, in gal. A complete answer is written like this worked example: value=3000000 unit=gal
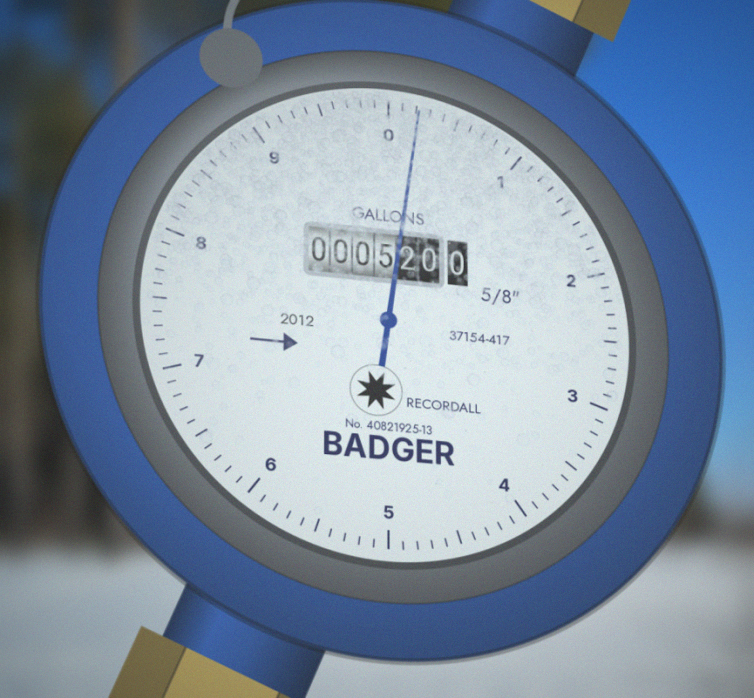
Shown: value=5200.2 unit=gal
